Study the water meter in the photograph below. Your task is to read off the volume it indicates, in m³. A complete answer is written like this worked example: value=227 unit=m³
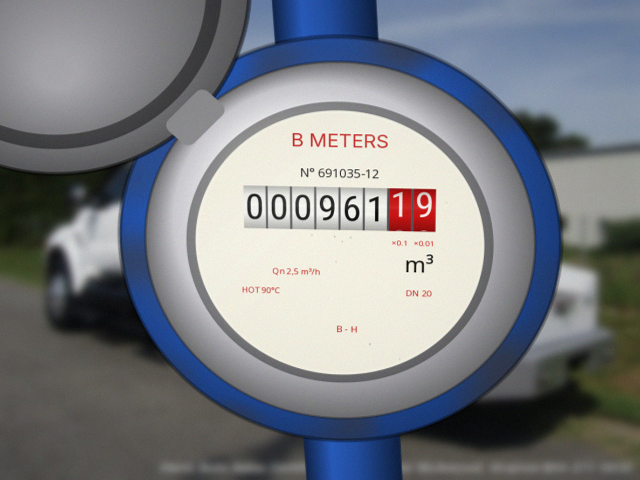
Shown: value=961.19 unit=m³
